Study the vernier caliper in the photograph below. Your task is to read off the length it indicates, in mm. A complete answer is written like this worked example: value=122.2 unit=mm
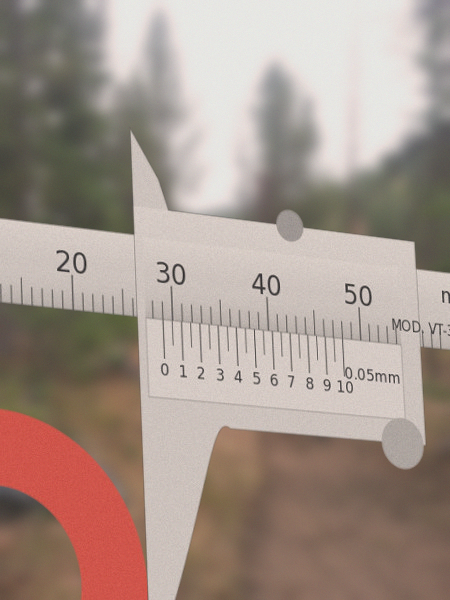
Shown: value=29.0 unit=mm
